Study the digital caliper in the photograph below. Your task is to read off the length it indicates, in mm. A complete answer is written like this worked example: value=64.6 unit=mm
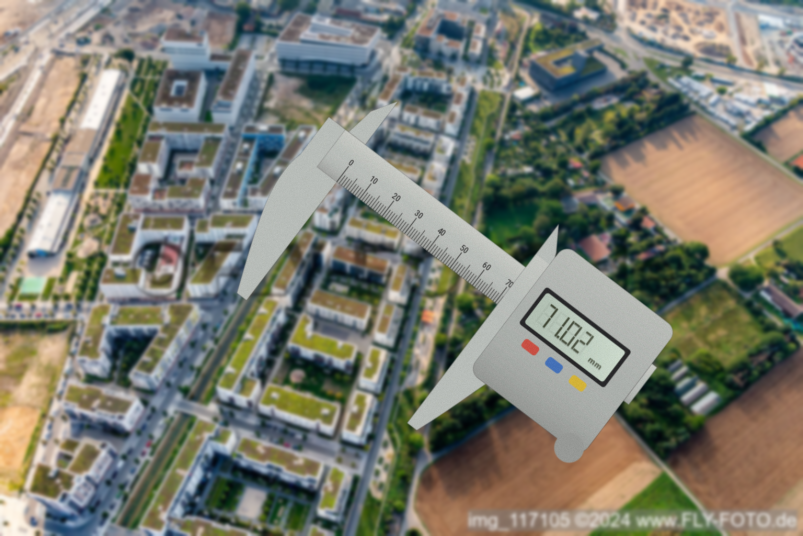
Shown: value=71.02 unit=mm
